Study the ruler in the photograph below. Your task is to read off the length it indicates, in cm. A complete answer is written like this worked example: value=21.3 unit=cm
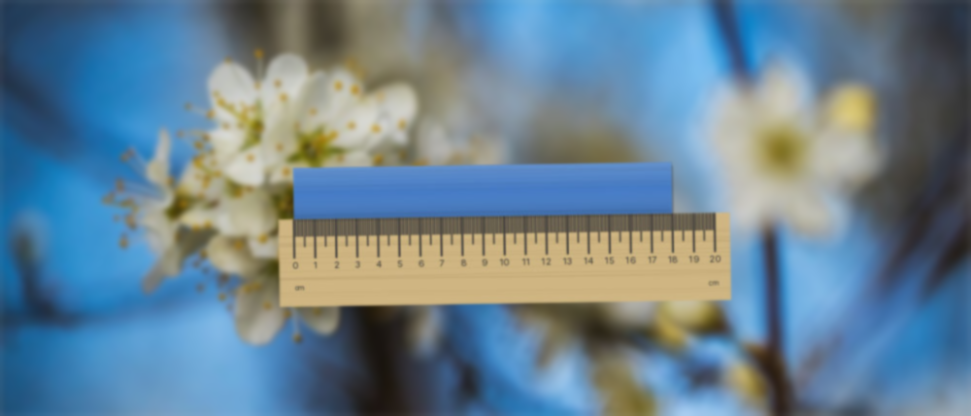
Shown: value=18 unit=cm
